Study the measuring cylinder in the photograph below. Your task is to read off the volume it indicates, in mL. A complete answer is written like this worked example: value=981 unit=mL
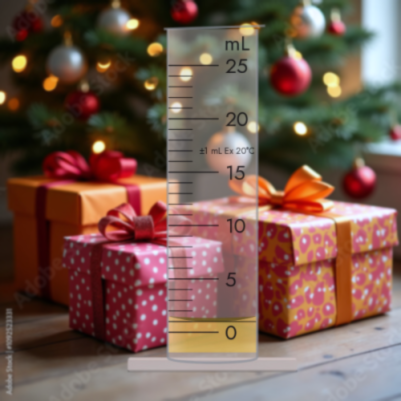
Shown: value=1 unit=mL
